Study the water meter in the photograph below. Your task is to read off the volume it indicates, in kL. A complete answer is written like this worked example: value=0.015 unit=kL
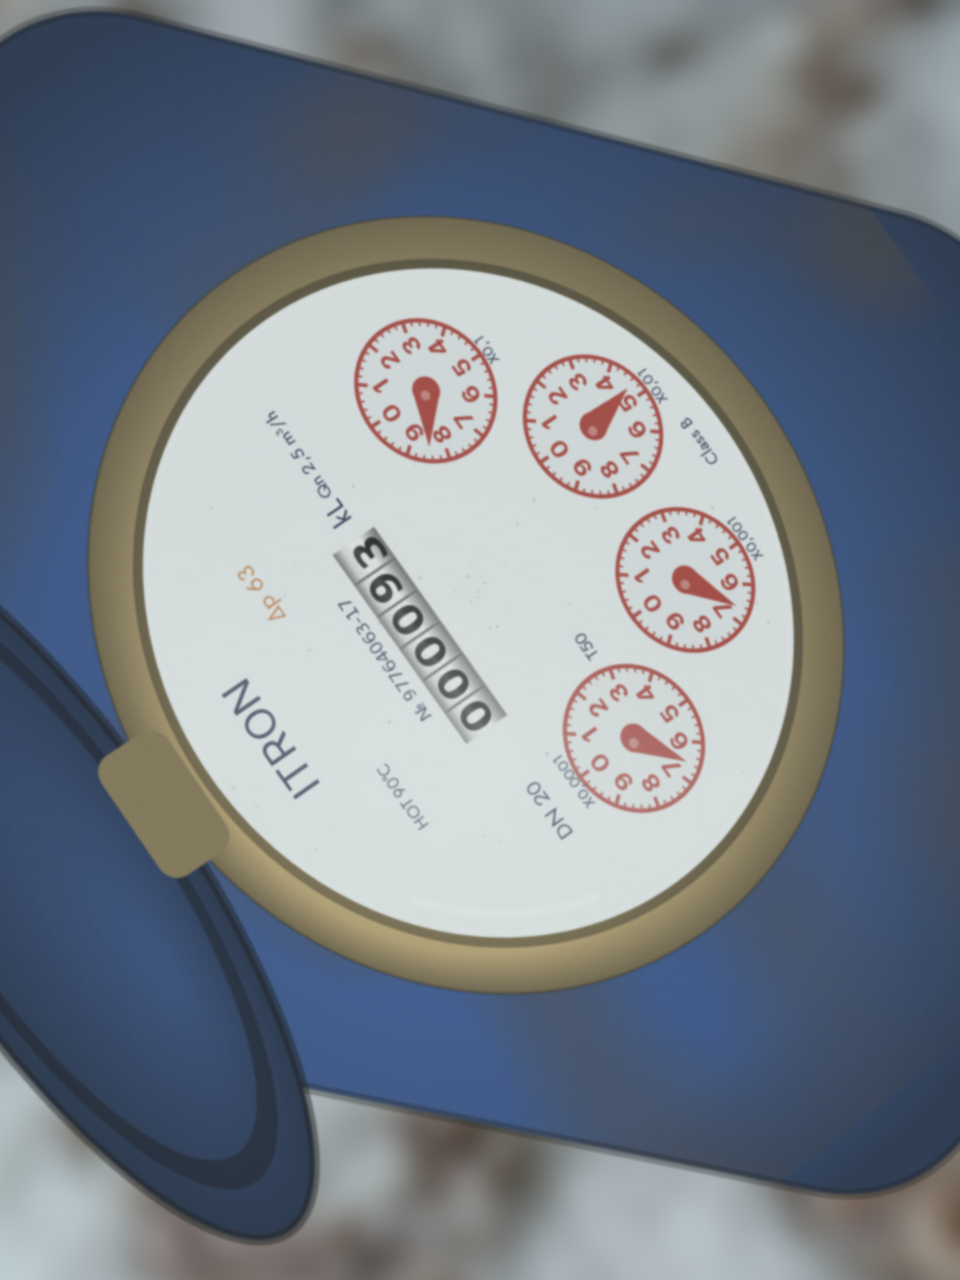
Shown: value=92.8466 unit=kL
